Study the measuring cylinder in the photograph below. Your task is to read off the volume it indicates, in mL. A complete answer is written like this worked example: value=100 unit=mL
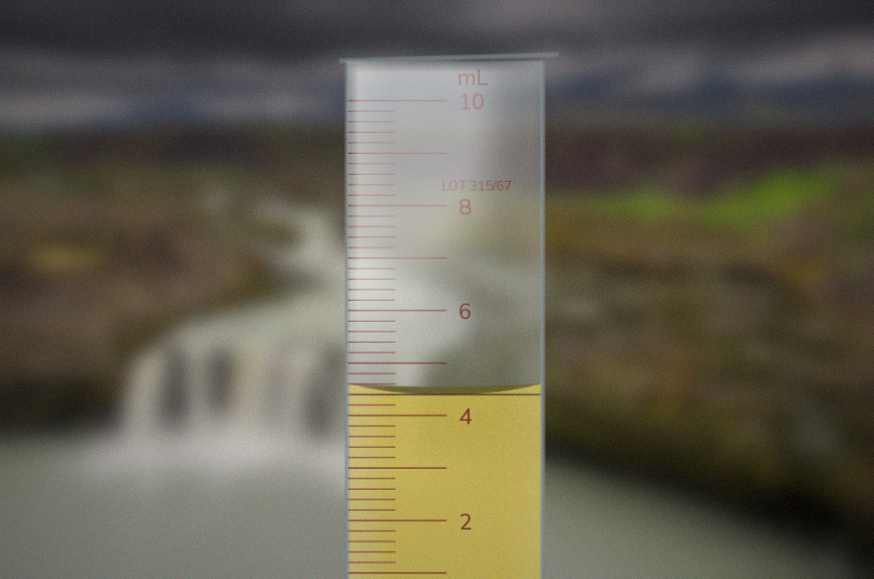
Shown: value=4.4 unit=mL
